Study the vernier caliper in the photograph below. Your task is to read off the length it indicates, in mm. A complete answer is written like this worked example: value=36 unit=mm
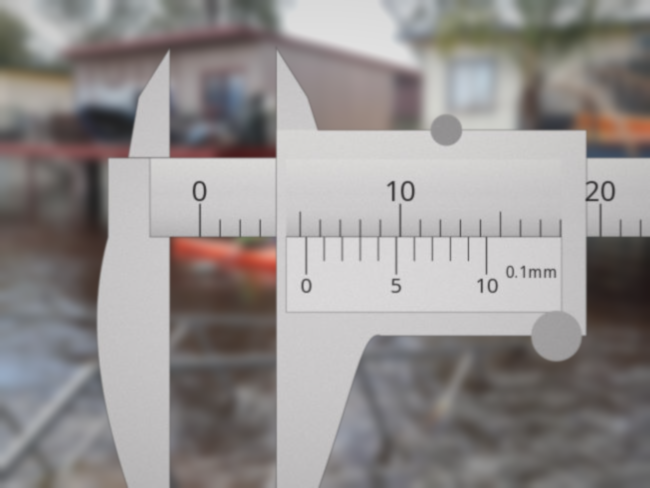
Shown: value=5.3 unit=mm
